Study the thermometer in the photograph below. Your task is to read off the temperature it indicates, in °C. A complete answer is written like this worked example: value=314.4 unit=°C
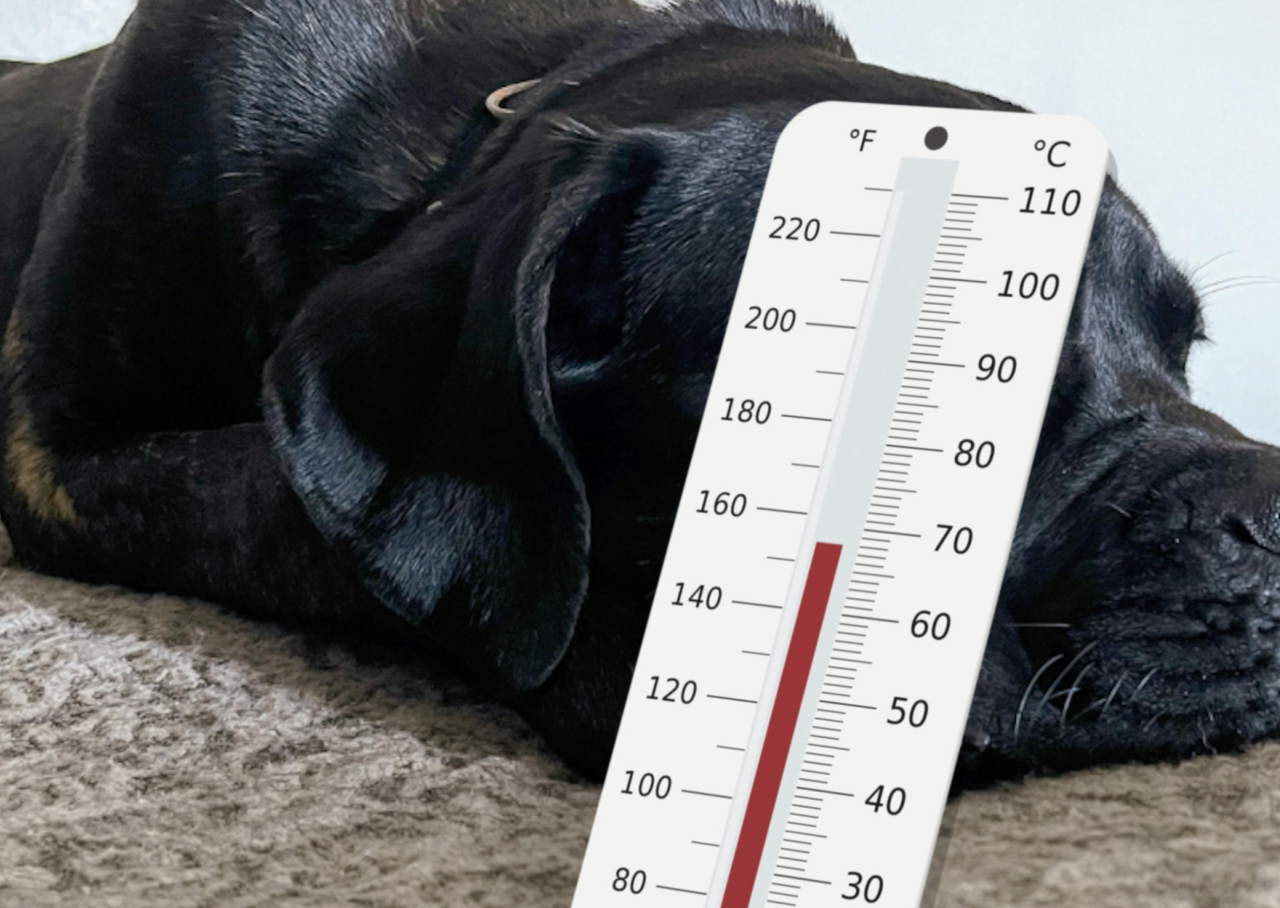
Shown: value=68 unit=°C
